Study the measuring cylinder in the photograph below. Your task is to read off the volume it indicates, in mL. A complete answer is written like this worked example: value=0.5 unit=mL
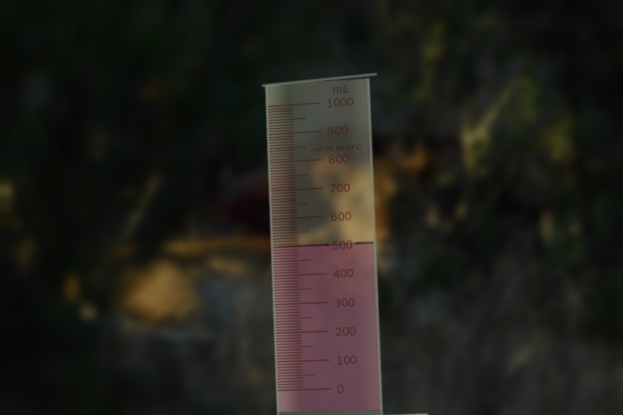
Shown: value=500 unit=mL
